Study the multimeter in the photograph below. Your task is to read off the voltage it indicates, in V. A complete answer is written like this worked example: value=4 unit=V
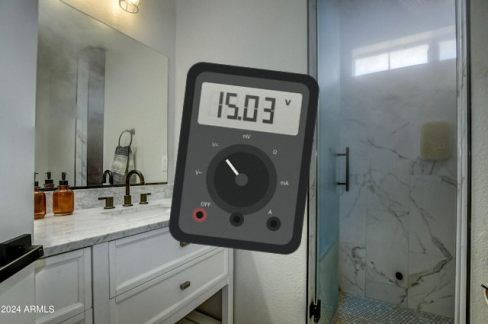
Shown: value=15.03 unit=V
